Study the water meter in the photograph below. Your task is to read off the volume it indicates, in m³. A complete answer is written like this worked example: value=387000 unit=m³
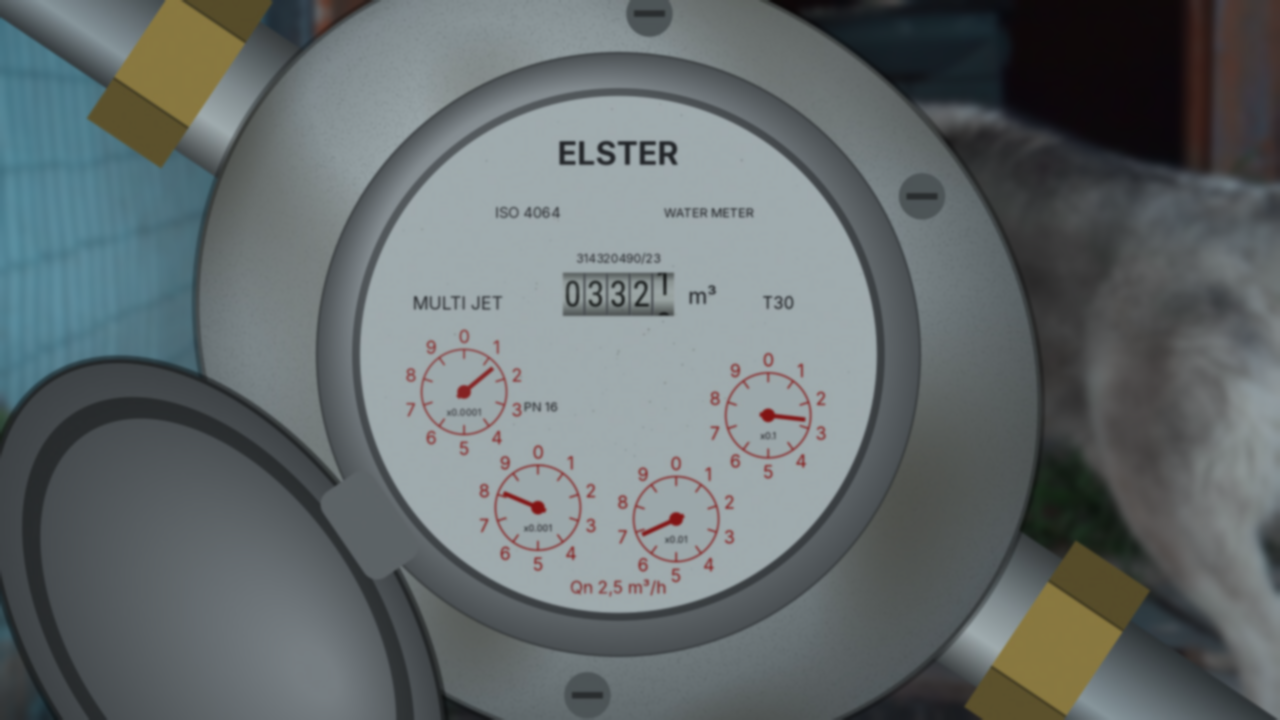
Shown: value=3321.2681 unit=m³
